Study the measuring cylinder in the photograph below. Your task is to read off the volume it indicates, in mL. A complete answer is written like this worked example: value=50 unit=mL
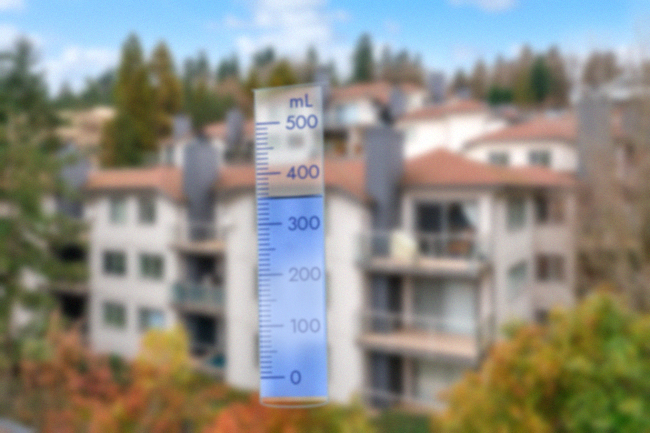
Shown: value=350 unit=mL
